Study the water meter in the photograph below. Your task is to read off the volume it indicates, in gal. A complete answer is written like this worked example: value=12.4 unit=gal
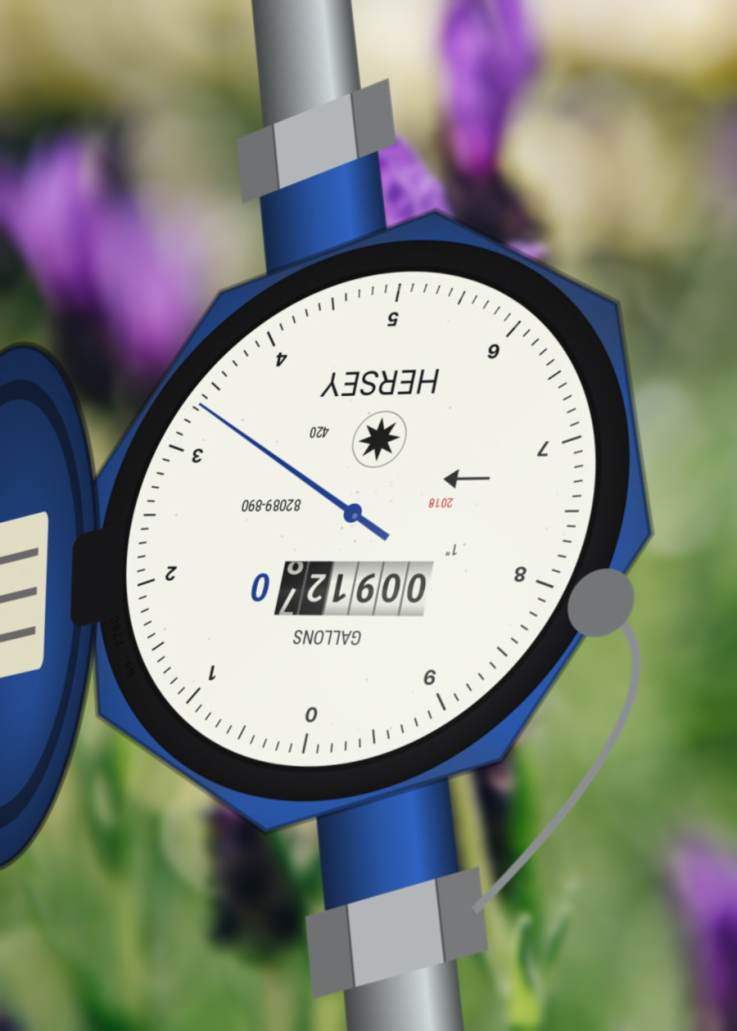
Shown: value=91273.3 unit=gal
